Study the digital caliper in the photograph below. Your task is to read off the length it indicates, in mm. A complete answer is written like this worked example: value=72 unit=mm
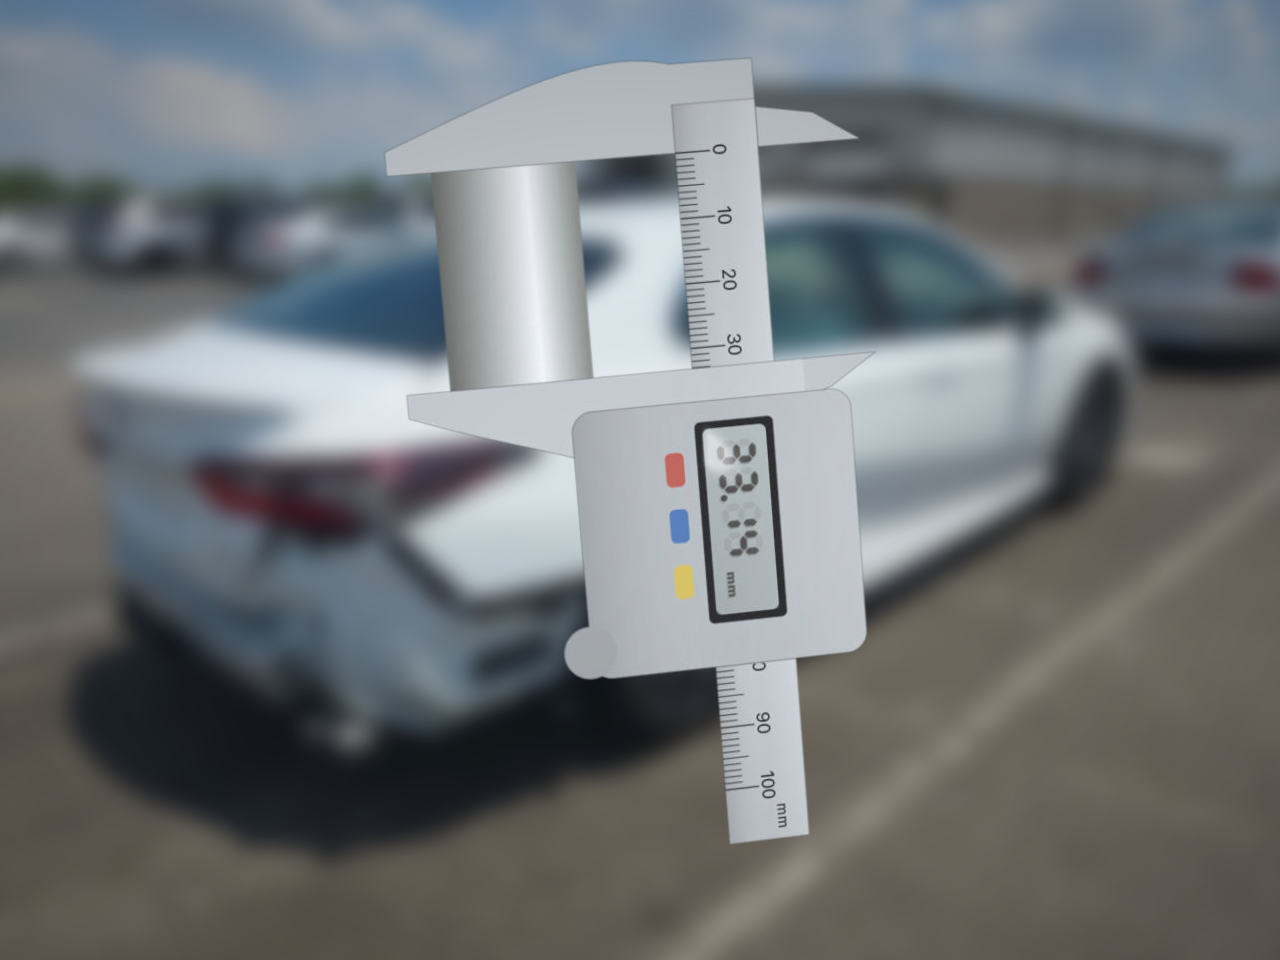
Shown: value=33.14 unit=mm
